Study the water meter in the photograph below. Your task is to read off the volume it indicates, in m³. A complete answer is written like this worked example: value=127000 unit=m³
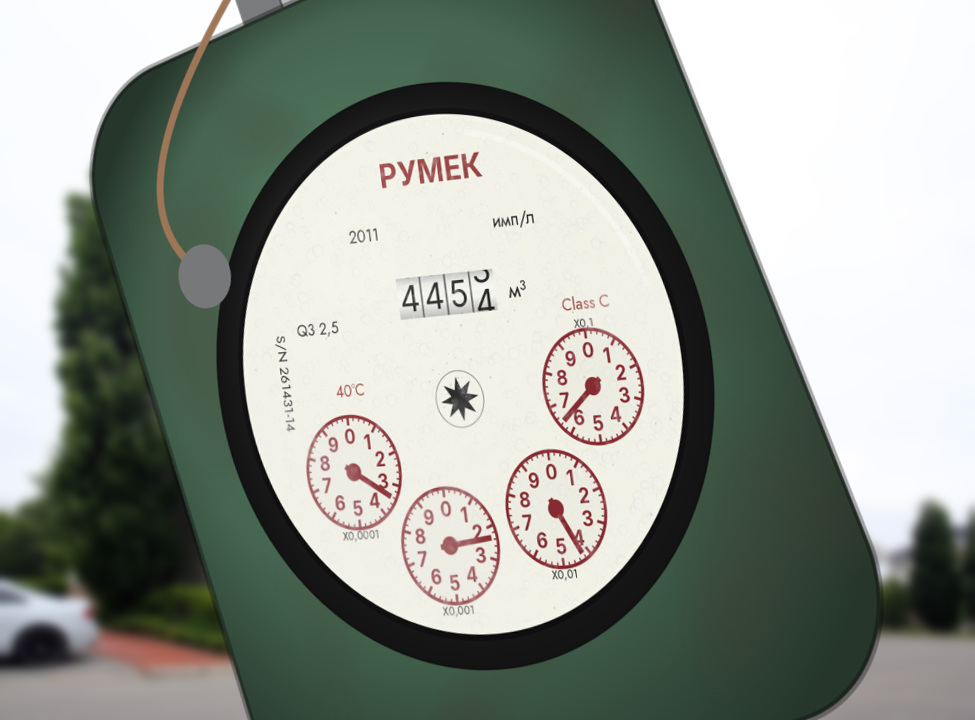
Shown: value=4453.6423 unit=m³
